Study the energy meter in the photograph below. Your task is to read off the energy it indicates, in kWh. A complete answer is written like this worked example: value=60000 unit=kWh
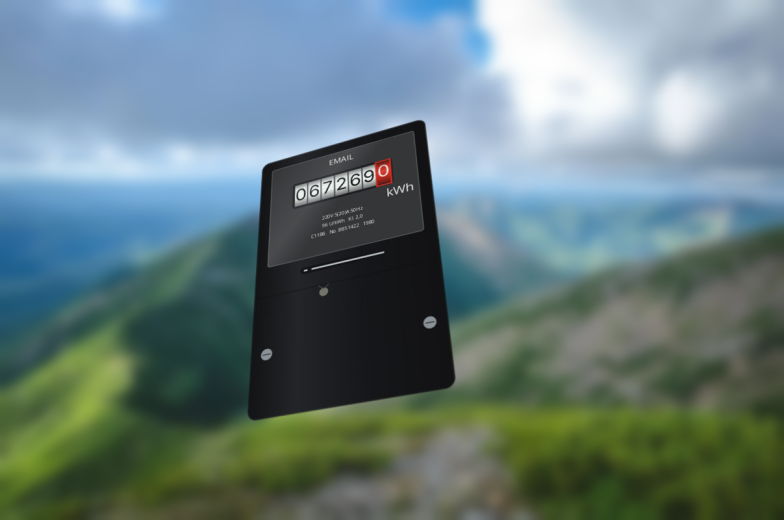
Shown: value=67269.0 unit=kWh
